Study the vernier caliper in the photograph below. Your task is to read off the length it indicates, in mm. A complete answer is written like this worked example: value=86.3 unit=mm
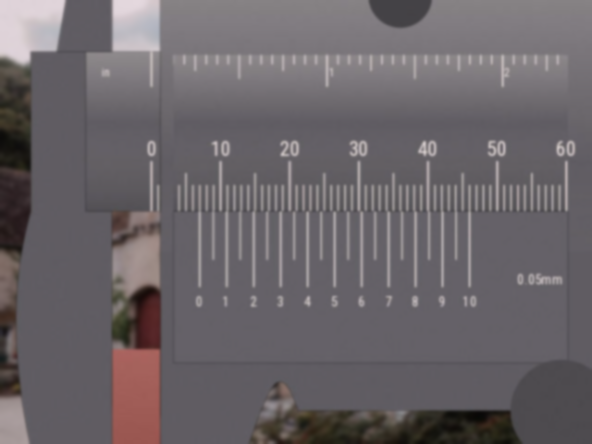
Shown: value=7.0 unit=mm
